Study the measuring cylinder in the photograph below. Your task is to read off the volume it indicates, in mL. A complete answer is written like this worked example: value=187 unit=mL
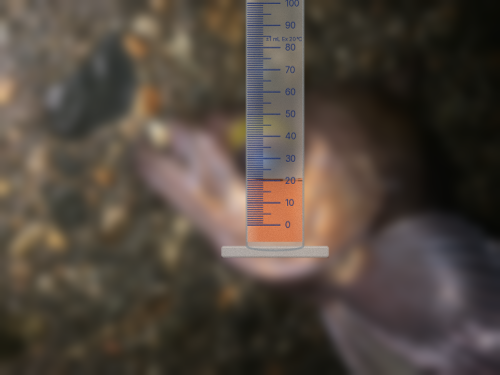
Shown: value=20 unit=mL
